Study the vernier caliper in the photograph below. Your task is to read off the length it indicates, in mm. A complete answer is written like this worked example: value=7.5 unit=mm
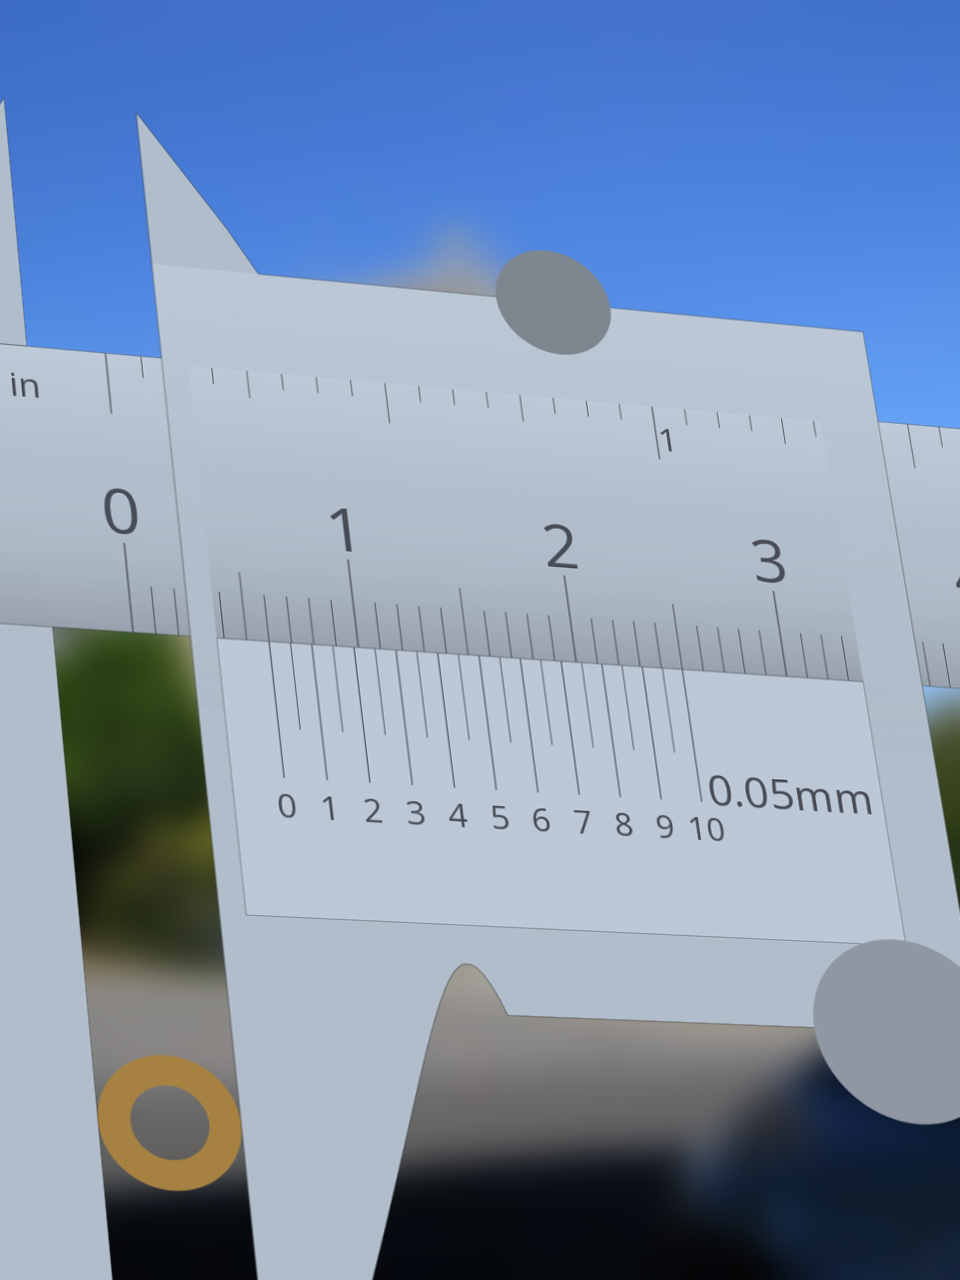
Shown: value=6.0 unit=mm
